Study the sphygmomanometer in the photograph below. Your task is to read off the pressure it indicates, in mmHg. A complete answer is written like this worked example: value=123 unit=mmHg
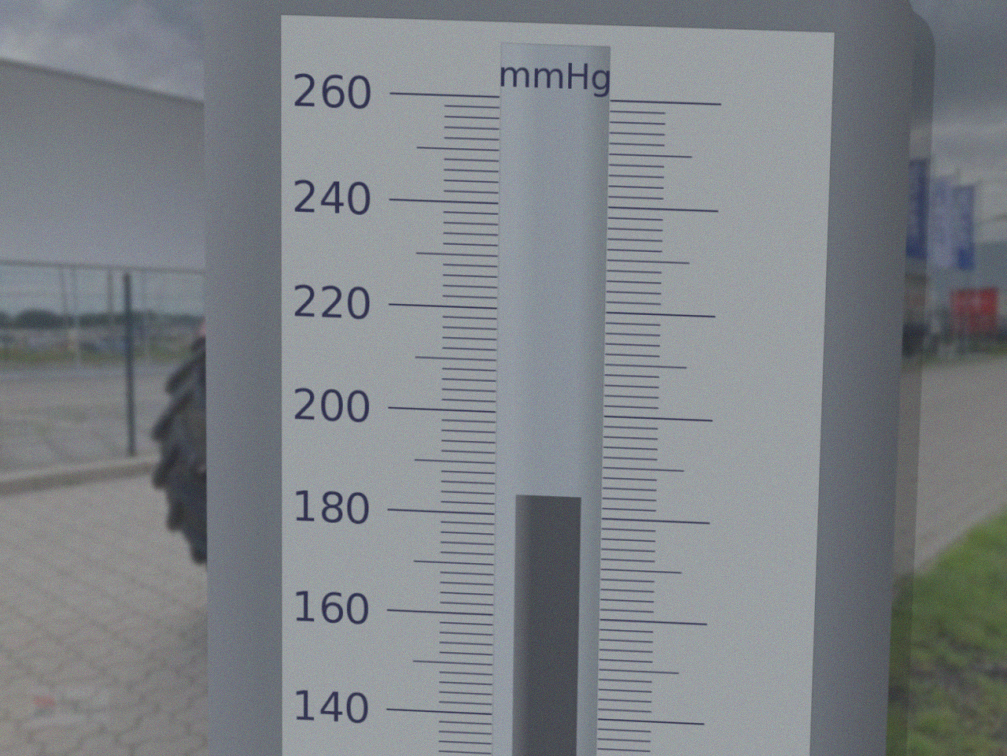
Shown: value=184 unit=mmHg
